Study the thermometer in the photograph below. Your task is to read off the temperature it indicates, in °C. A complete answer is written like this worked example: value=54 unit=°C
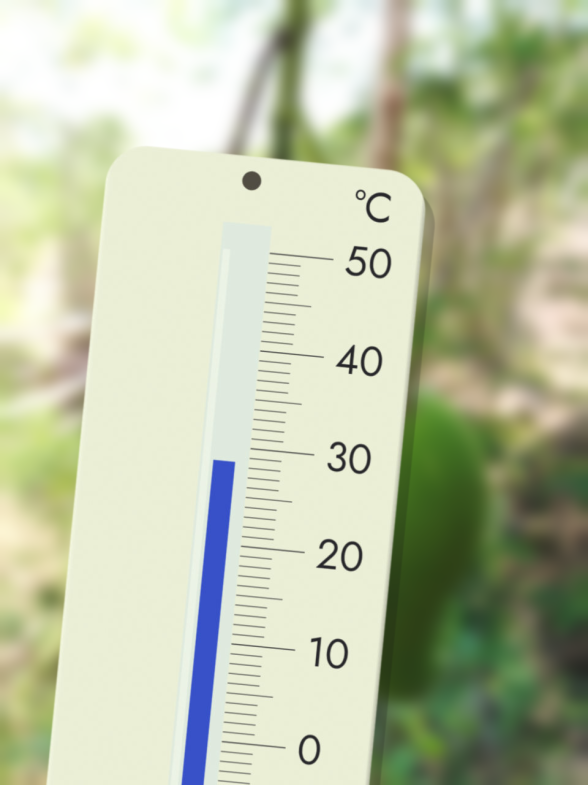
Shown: value=28.5 unit=°C
